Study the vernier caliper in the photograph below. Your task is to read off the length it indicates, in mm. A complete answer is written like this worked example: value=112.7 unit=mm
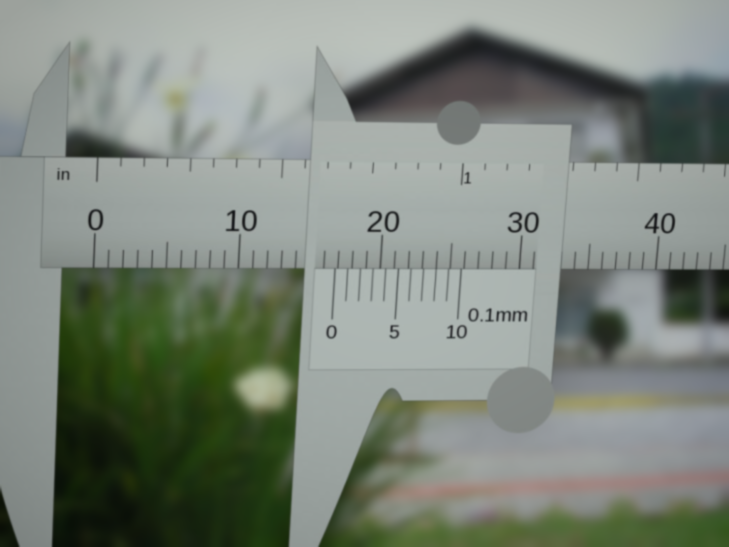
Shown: value=16.8 unit=mm
